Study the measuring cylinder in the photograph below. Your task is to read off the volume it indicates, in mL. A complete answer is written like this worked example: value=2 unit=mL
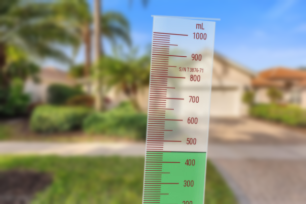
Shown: value=450 unit=mL
